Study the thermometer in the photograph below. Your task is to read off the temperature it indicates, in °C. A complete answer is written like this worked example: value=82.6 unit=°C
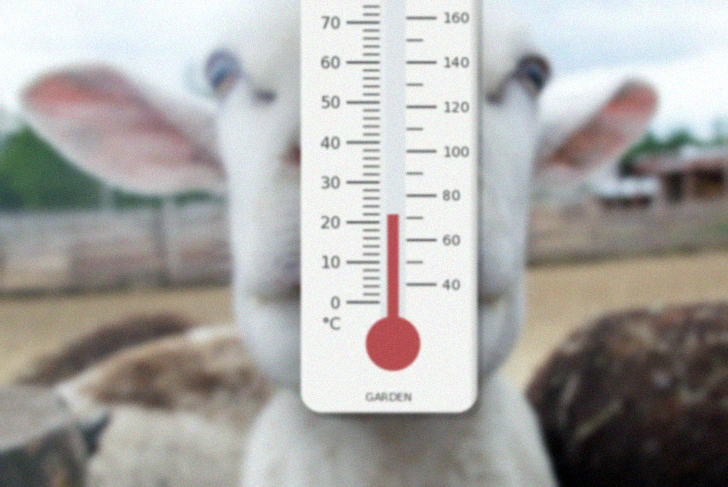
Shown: value=22 unit=°C
